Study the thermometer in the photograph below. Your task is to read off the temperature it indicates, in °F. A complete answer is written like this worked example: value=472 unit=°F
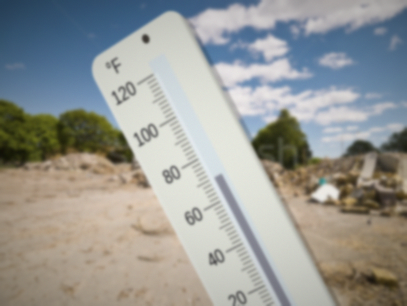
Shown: value=70 unit=°F
